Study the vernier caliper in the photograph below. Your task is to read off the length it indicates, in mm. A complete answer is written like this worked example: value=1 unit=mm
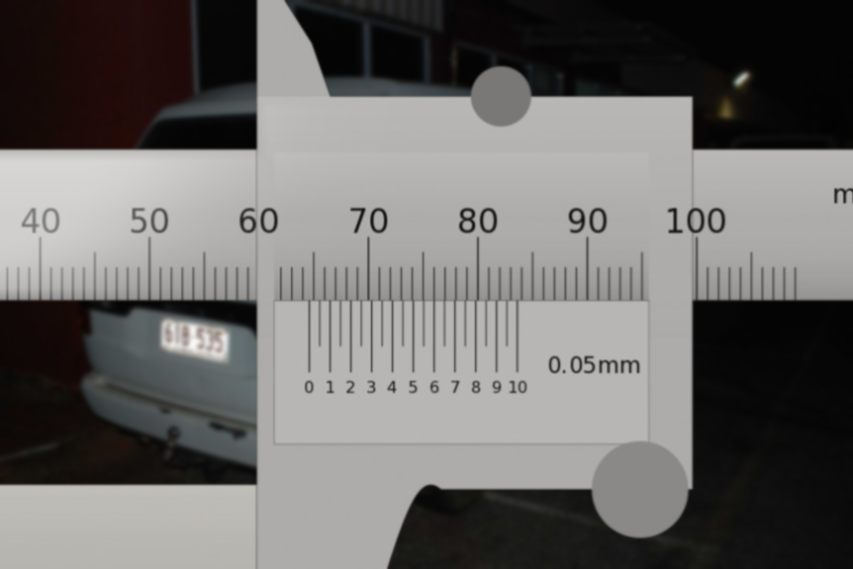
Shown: value=64.6 unit=mm
